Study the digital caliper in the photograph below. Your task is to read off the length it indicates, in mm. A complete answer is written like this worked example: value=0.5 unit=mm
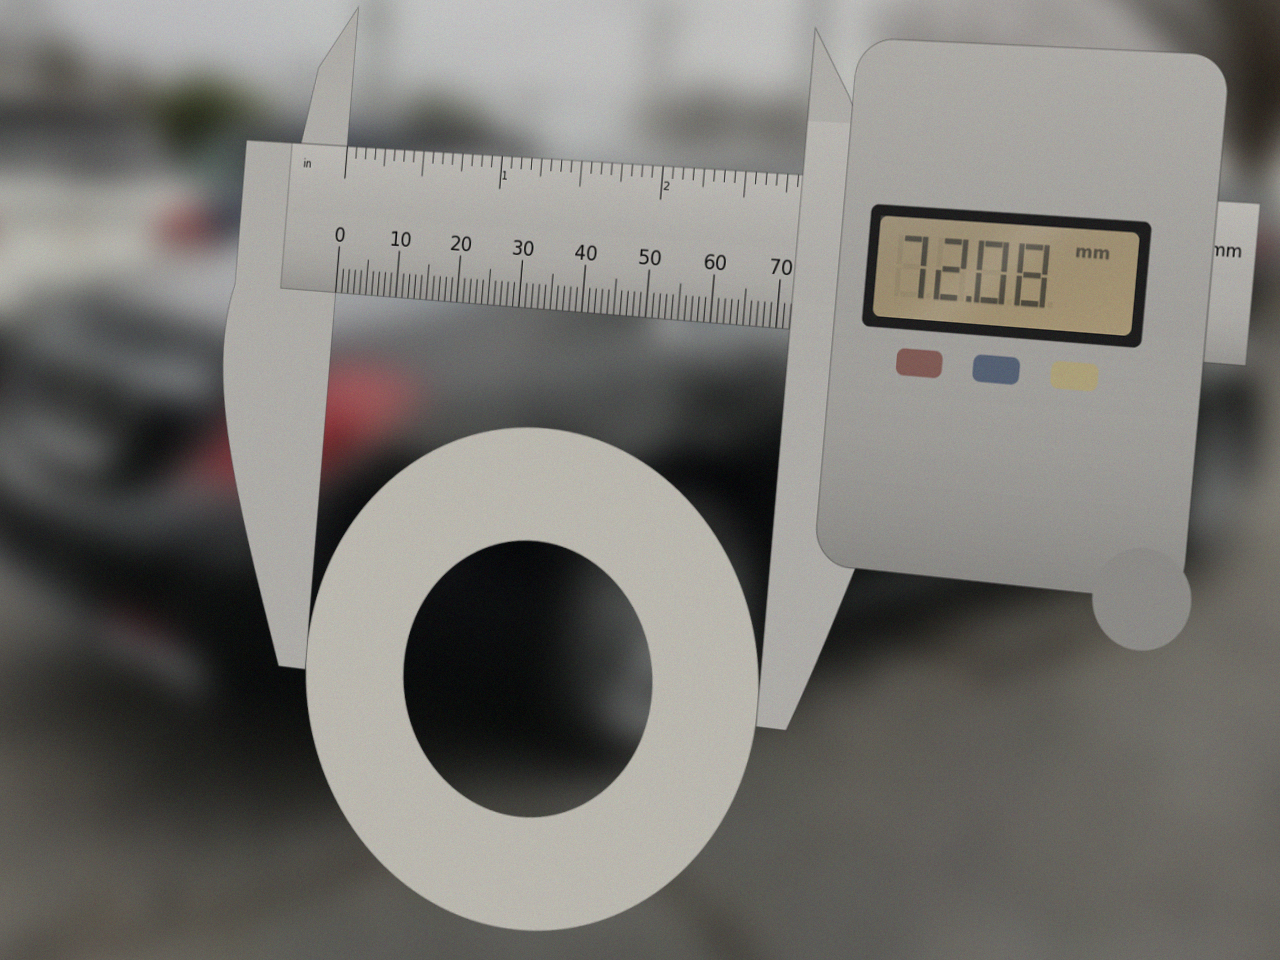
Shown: value=72.08 unit=mm
